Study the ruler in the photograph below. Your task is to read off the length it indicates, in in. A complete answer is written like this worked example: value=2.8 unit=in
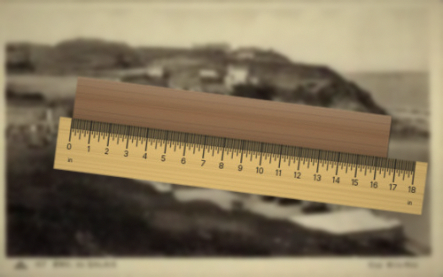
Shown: value=16.5 unit=in
